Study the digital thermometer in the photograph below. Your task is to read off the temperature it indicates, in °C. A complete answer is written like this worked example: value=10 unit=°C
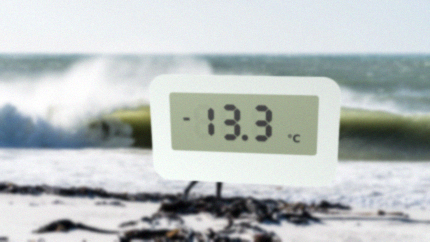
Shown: value=-13.3 unit=°C
